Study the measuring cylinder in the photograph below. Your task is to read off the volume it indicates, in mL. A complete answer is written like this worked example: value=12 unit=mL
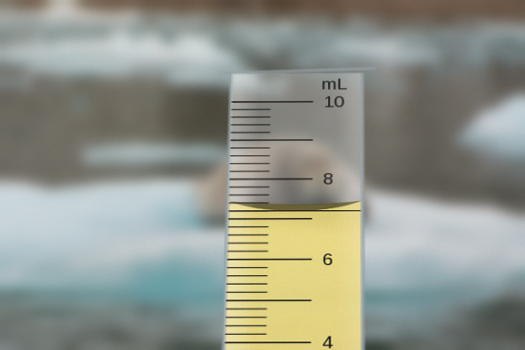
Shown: value=7.2 unit=mL
